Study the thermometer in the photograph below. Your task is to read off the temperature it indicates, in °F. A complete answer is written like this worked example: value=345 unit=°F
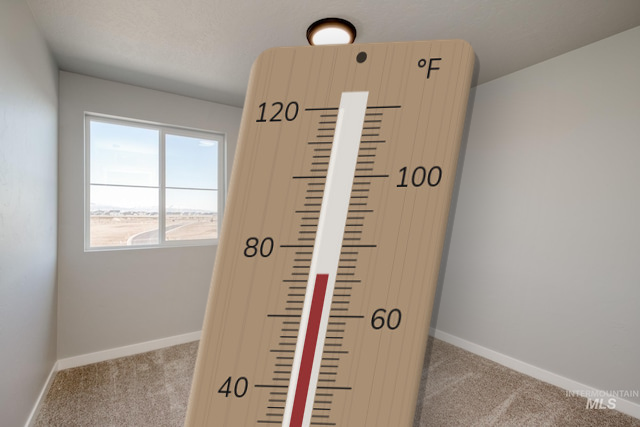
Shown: value=72 unit=°F
